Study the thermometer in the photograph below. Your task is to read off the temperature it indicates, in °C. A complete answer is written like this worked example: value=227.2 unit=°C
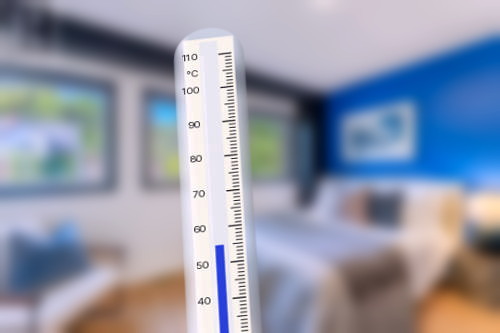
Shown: value=55 unit=°C
